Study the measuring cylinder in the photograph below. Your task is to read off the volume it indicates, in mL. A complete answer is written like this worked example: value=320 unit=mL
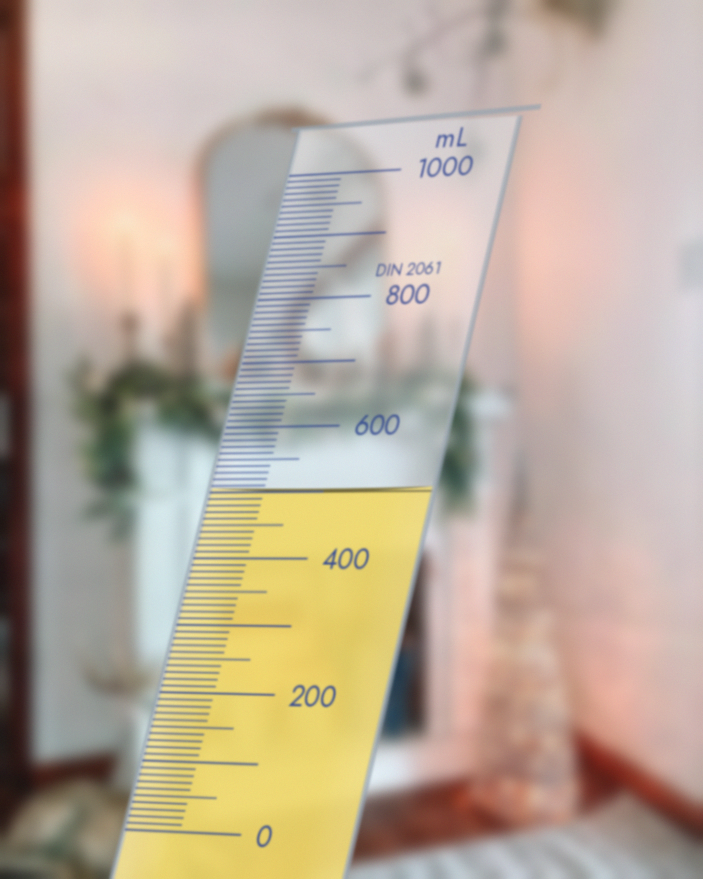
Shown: value=500 unit=mL
